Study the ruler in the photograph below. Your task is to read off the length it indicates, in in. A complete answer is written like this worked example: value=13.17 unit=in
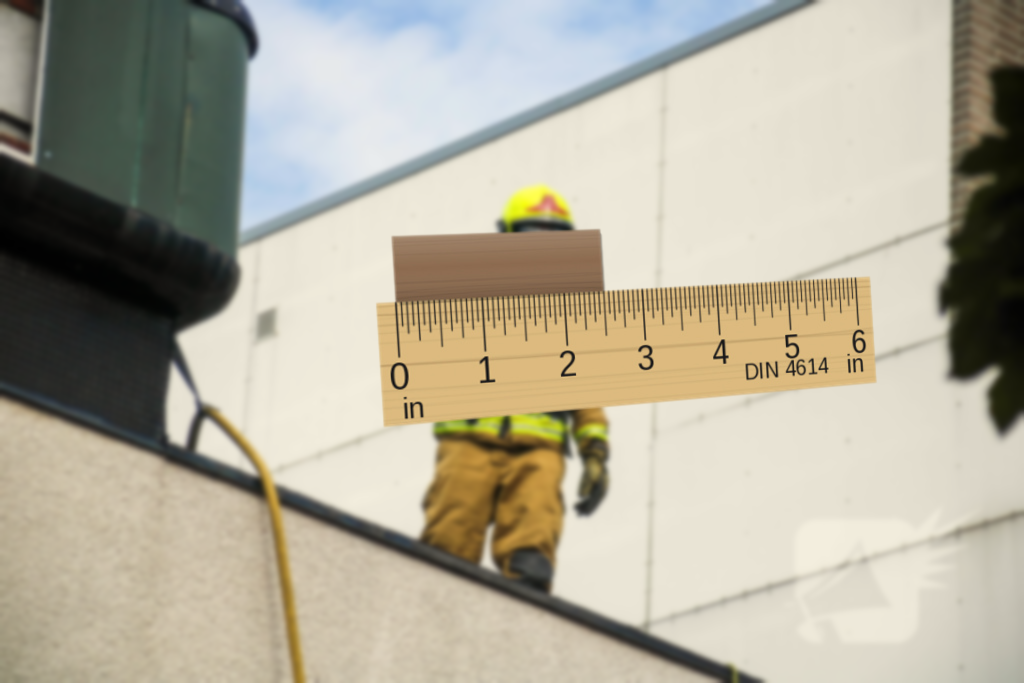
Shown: value=2.5 unit=in
